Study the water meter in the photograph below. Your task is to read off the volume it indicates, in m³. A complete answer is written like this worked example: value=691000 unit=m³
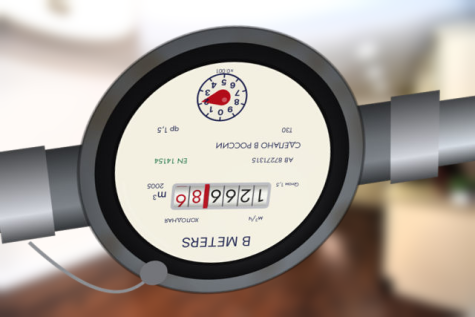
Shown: value=1266.862 unit=m³
